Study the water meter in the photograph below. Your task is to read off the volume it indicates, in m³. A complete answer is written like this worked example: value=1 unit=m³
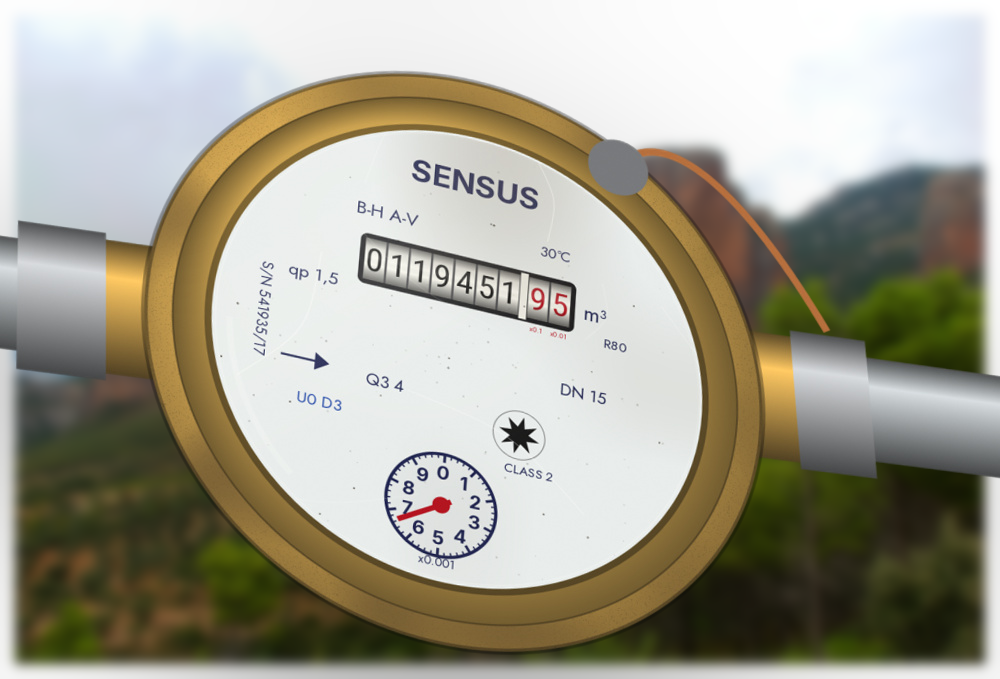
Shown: value=119451.956 unit=m³
